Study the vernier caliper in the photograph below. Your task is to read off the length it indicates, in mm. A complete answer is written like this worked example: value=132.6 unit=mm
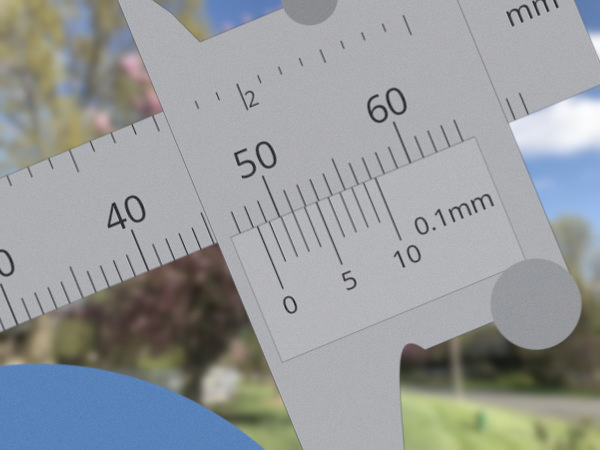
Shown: value=48.3 unit=mm
